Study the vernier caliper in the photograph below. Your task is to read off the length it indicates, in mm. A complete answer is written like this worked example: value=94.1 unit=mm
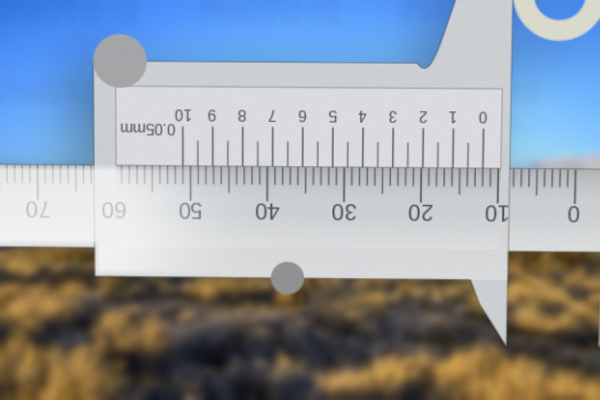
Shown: value=12.0 unit=mm
